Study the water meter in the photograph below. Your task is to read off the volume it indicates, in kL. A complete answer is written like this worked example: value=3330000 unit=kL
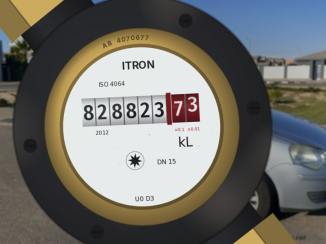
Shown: value=828823.73 unit=kL
